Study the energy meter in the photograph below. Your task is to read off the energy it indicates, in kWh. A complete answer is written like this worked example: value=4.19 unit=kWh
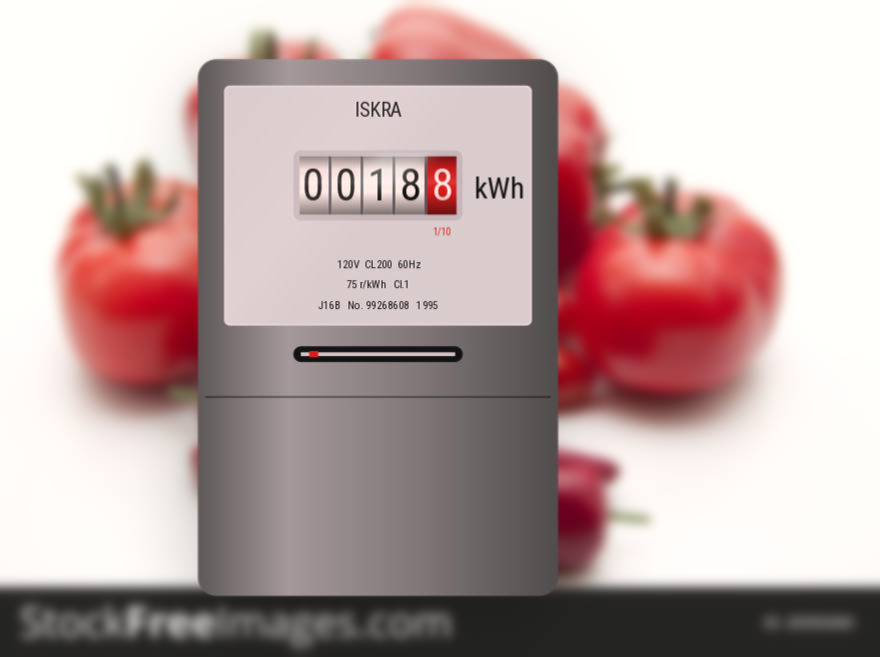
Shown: value=18.8 unit=kWh
